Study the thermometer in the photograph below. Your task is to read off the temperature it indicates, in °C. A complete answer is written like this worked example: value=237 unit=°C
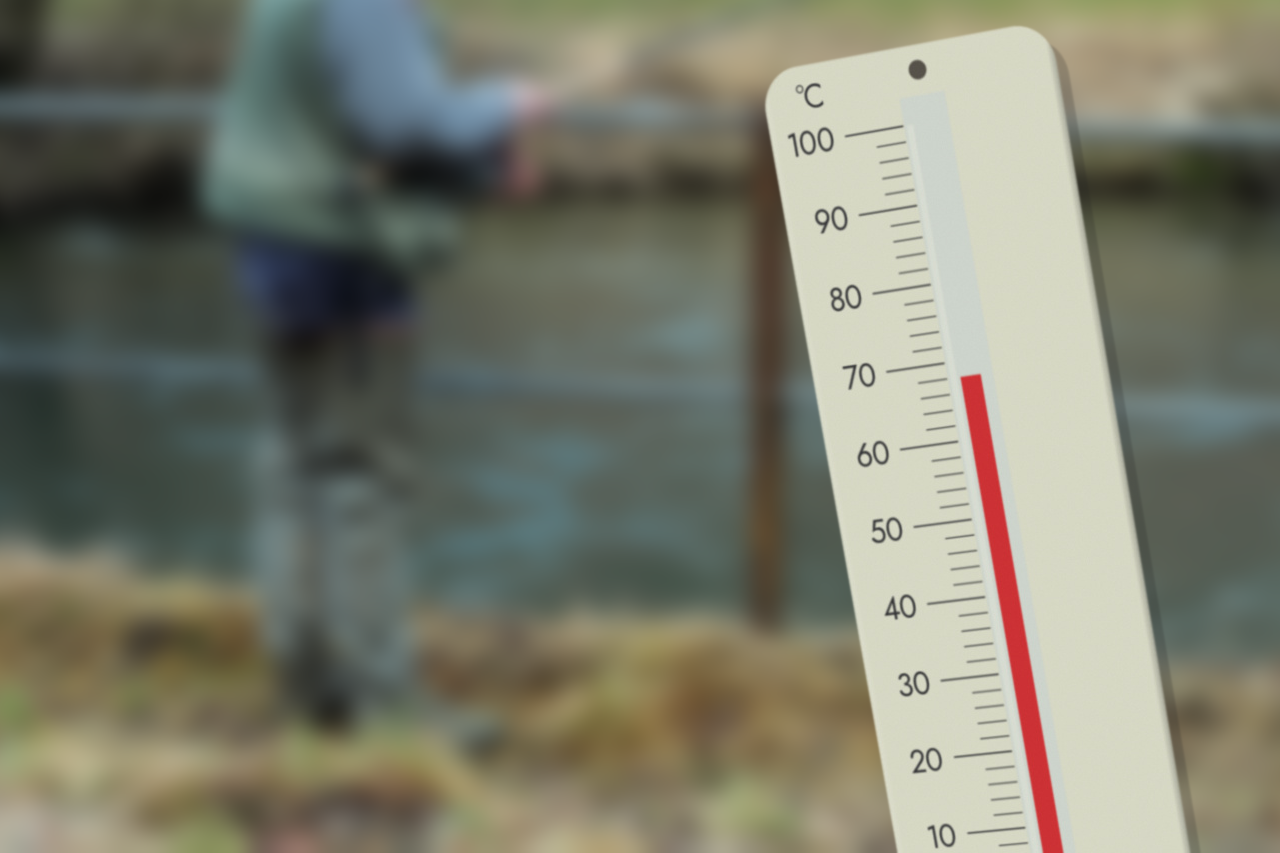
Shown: value=68 unit=°C
